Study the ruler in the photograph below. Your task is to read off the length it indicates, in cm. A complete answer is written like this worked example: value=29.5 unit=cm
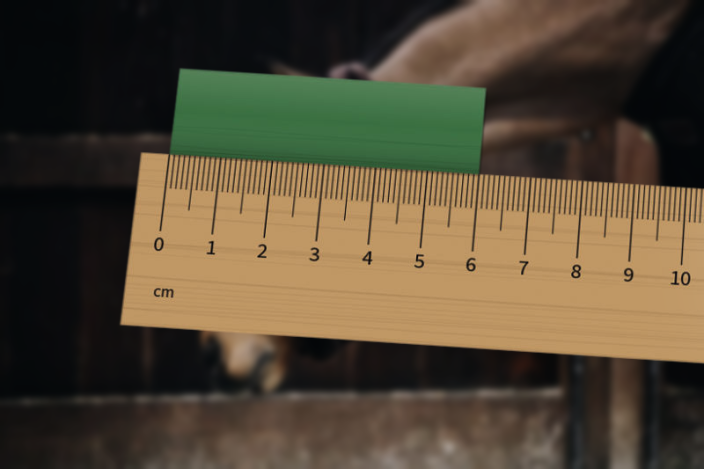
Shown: value=6 unit=cm
